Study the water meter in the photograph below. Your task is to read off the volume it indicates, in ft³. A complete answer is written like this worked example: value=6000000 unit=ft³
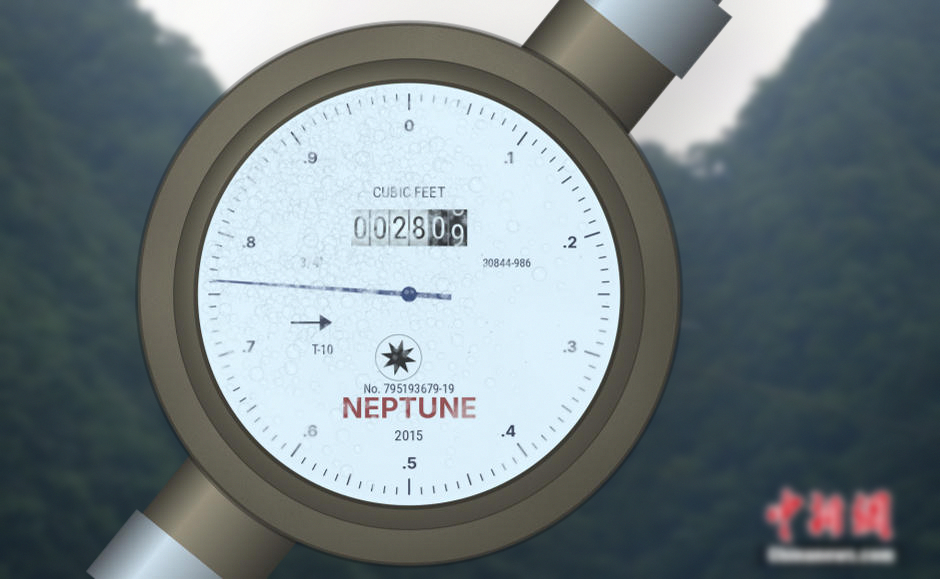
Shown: value=2808.76 unit=ft³
